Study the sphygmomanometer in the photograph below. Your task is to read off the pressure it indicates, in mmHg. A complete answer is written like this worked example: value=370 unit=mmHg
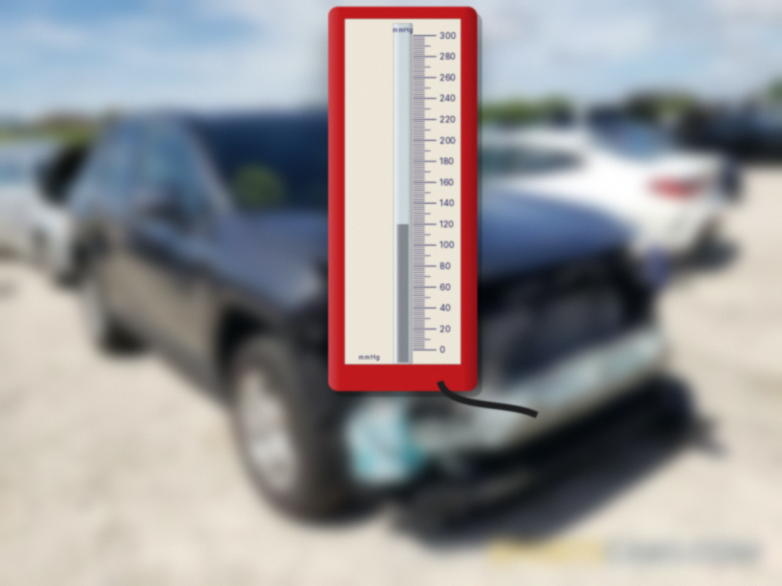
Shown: value=120 unit=mmHg
